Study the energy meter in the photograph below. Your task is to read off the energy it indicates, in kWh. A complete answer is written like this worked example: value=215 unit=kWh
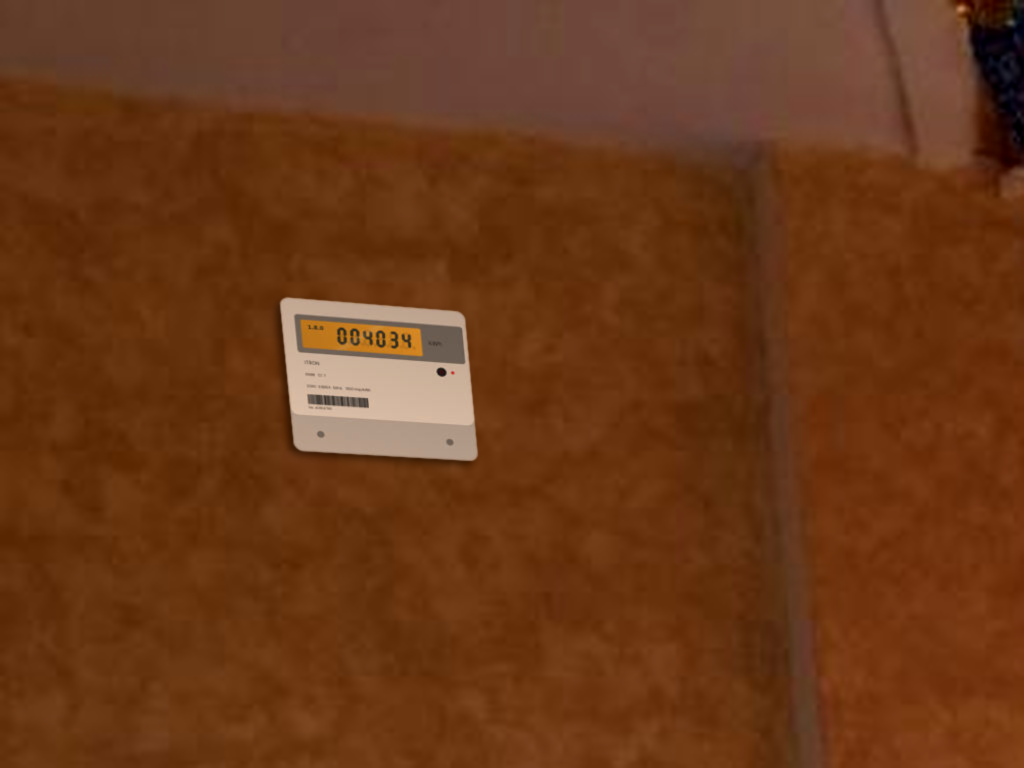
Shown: value=4034 unit=kWh
